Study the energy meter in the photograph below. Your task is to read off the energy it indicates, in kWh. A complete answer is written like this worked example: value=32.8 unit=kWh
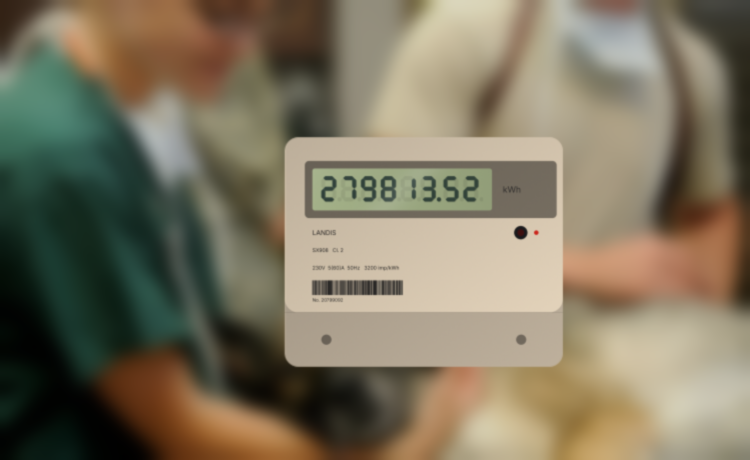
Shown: value=279813.52 unit=kWh
